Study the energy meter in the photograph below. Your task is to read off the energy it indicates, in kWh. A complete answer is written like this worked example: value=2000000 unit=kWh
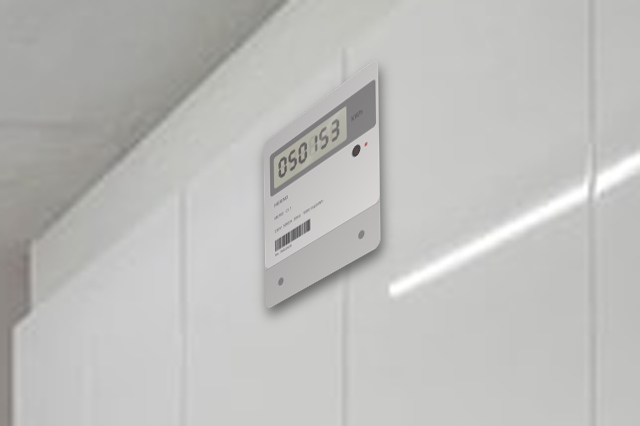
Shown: value=50153 unit=kWh
